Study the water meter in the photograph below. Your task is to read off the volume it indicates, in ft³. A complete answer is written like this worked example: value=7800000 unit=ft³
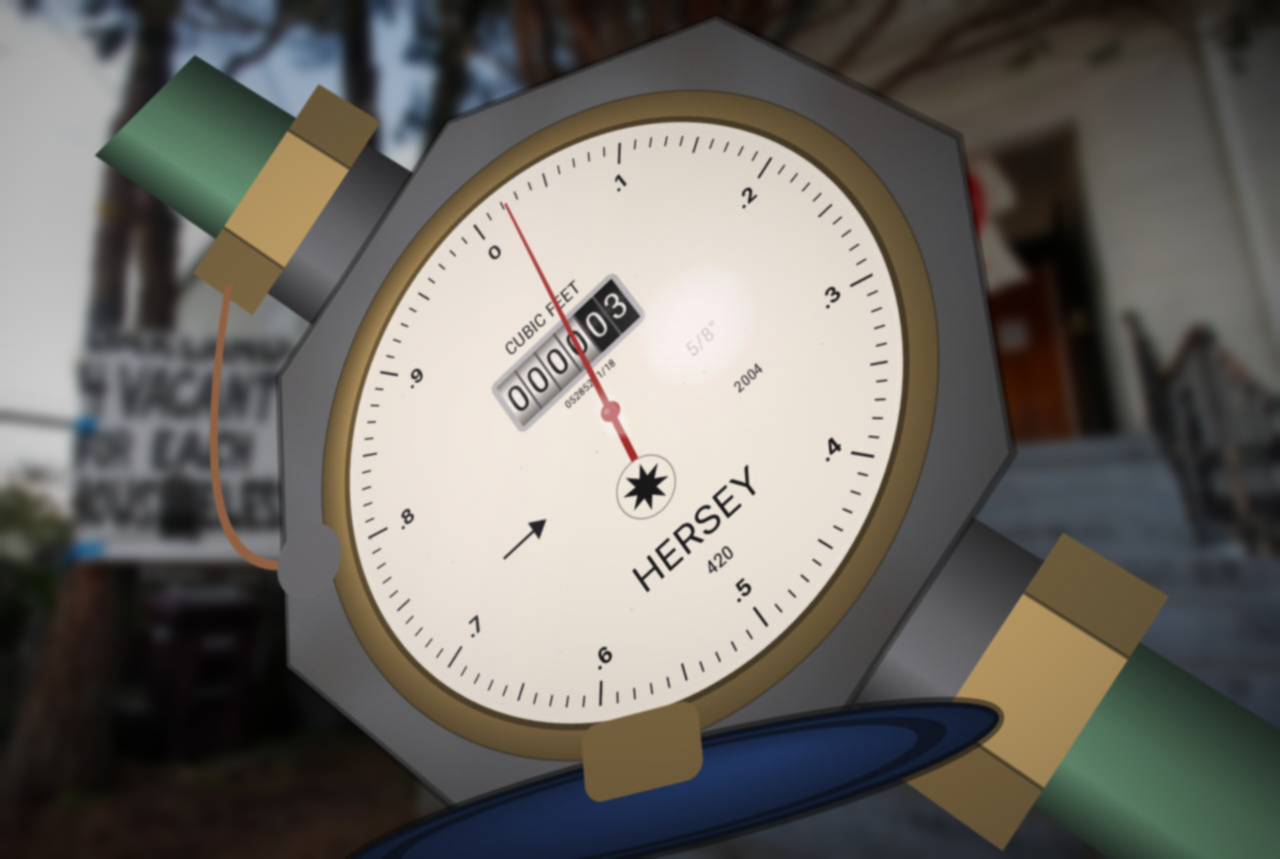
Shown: value=3.02 unit=ft³
